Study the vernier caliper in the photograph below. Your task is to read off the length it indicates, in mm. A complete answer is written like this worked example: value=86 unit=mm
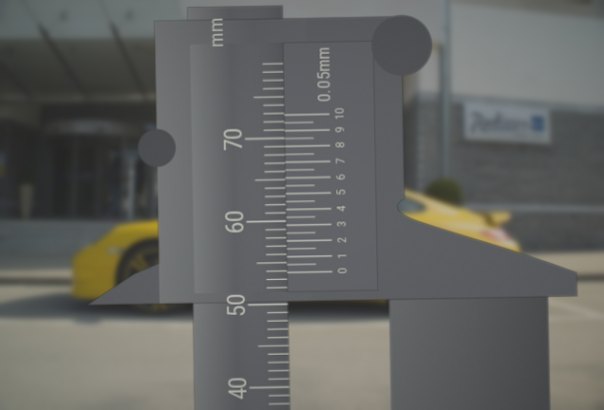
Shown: value=53.8 unit=mm
